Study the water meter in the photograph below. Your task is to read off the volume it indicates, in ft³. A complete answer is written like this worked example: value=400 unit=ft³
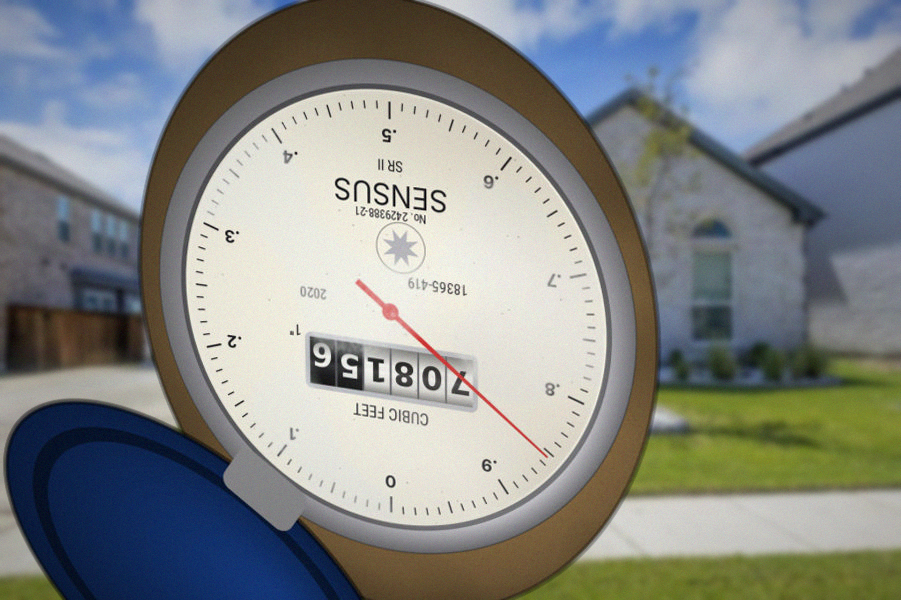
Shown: value=708155.85 unit=ft³
